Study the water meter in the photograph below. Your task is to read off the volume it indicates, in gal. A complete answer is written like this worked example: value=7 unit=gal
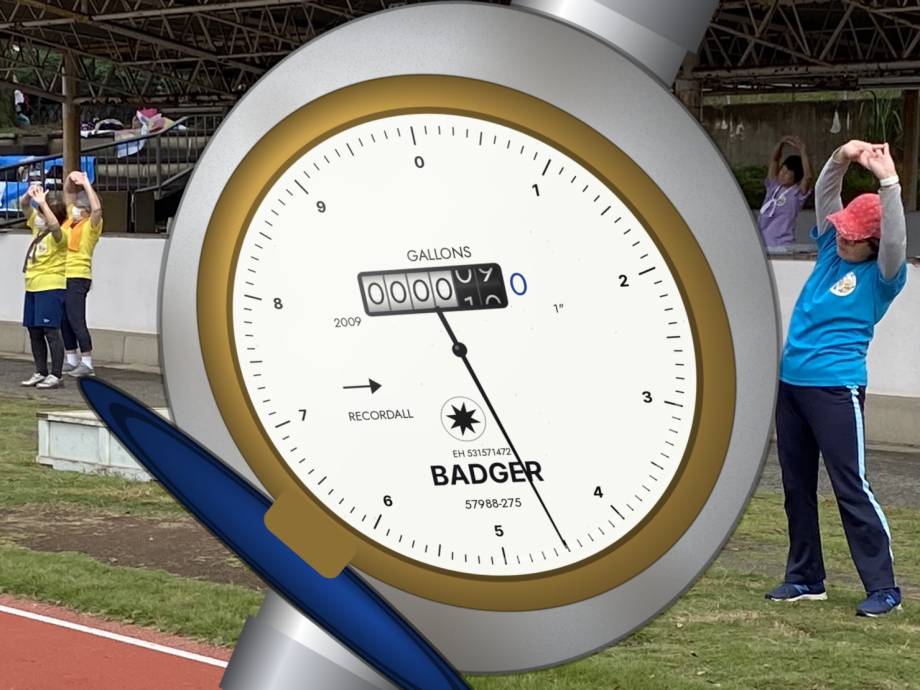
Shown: value=94.5 unit=gal
